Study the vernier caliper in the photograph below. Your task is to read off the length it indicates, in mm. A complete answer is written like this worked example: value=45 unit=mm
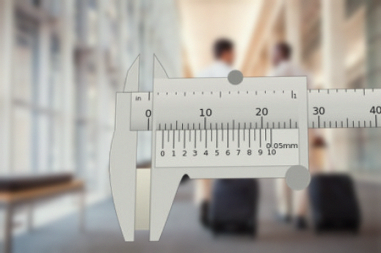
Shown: value=2.6 unit=mm
